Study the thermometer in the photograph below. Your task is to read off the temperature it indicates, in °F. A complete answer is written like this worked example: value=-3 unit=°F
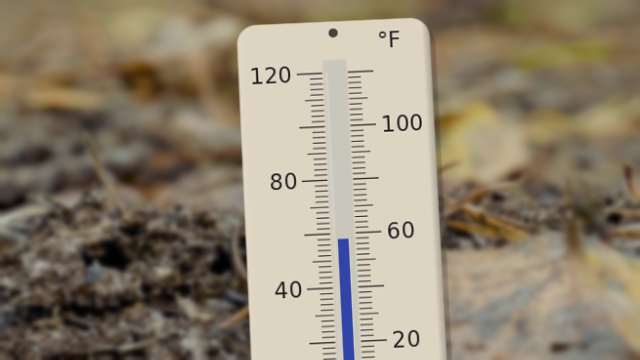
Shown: value=58 unit=°F
